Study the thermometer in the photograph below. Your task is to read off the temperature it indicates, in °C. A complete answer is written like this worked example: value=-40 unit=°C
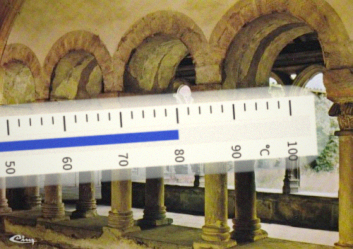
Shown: value=80 unit=°C
